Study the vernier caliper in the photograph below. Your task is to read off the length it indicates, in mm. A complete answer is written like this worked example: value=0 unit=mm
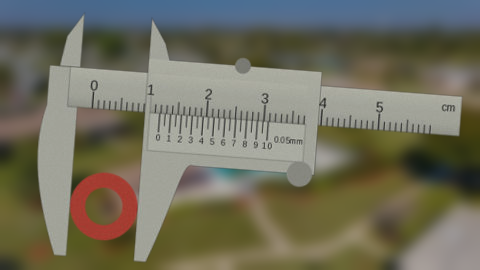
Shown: value=11.8 unit=mm
